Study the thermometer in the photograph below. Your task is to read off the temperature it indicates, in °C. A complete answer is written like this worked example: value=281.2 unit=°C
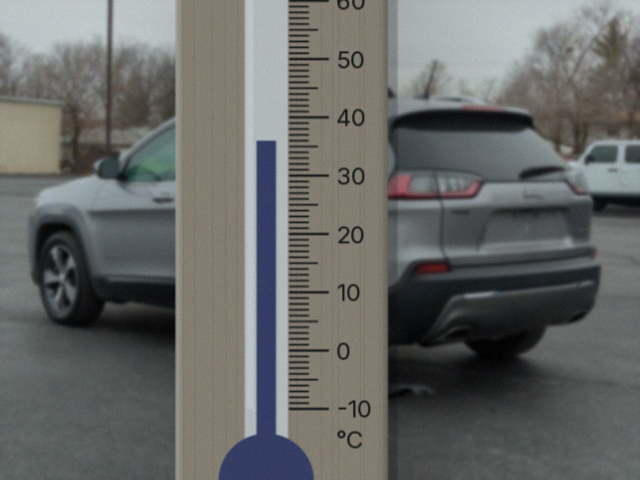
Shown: value=36 unit=°C
